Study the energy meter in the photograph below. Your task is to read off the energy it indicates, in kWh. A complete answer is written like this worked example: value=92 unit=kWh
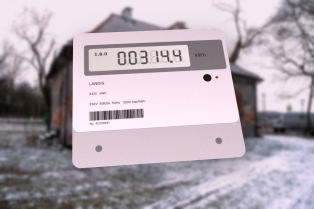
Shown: value=314.4 unit=kWh
